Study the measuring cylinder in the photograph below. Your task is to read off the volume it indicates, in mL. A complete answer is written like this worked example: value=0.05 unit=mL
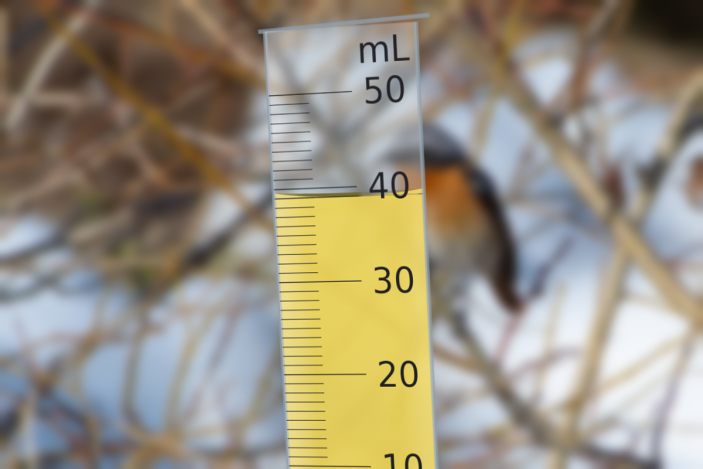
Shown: value=39 unit=mL
